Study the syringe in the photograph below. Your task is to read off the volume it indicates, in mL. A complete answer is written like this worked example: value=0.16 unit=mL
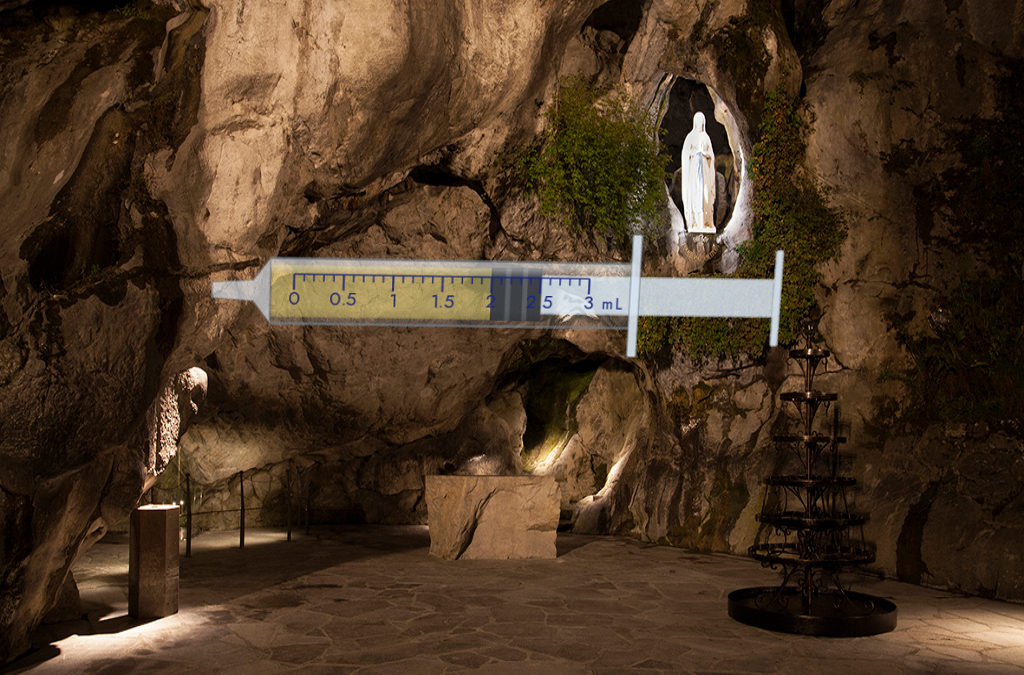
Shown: value=2 unit=mL
